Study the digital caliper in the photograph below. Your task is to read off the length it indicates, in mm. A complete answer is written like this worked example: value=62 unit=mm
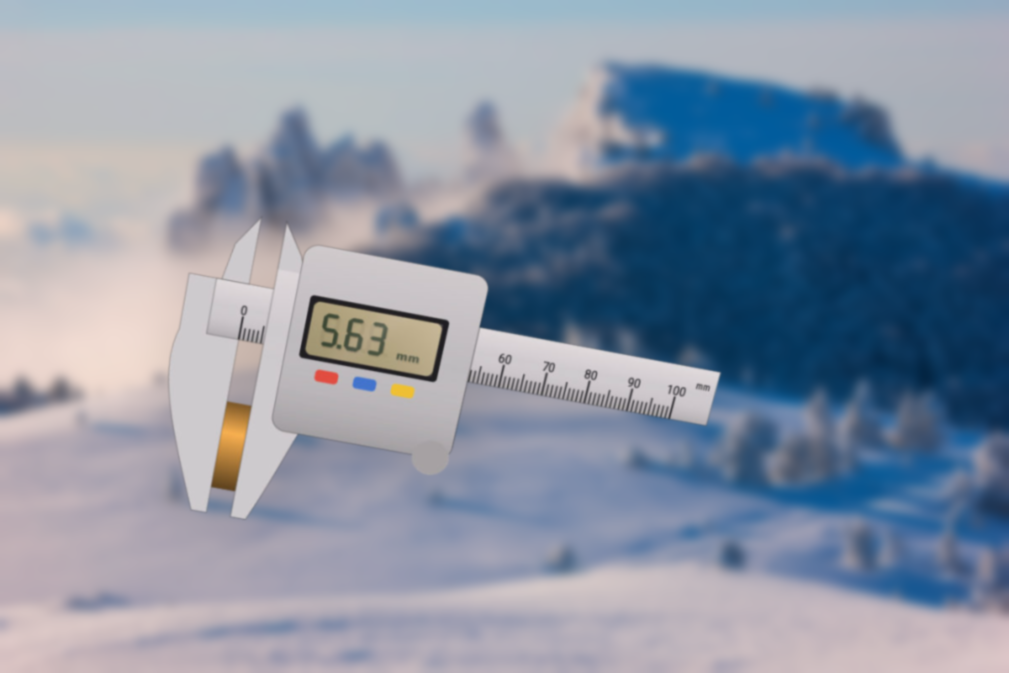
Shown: value=5.63 unit=mm
